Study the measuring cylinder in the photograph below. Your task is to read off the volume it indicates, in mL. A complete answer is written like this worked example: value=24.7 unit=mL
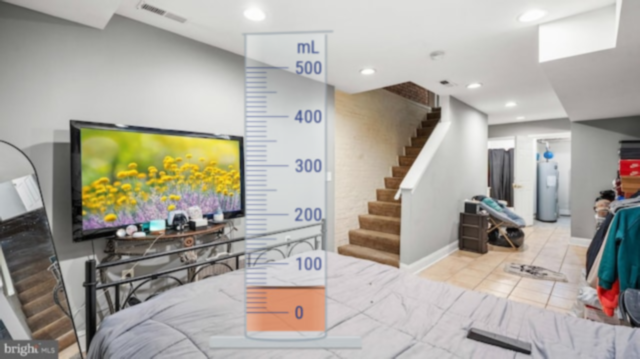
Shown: value=50 unit=mL
